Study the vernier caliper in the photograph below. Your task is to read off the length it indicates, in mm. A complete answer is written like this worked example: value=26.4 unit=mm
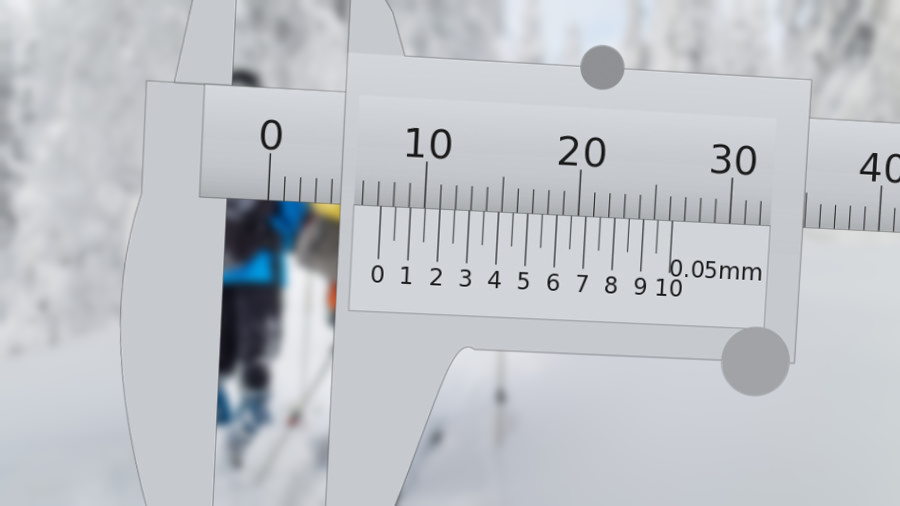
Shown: value=7.2 unit=mm
